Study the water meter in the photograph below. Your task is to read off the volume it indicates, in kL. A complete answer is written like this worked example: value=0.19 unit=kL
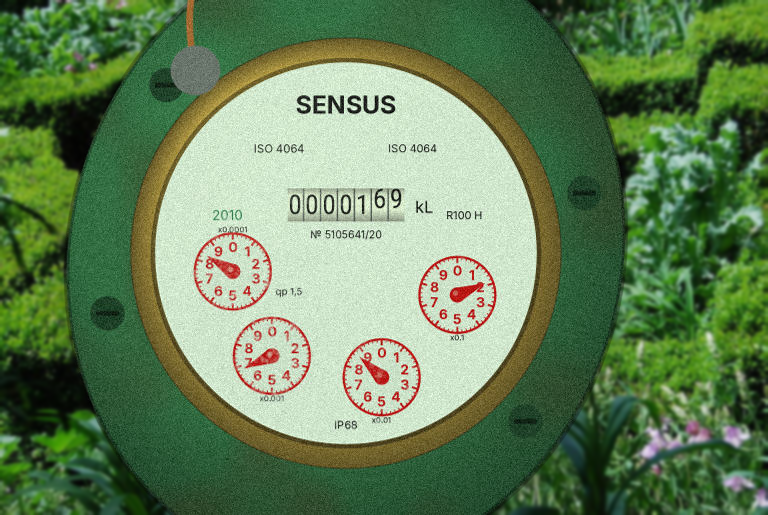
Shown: value=169.1868 unit=kL
